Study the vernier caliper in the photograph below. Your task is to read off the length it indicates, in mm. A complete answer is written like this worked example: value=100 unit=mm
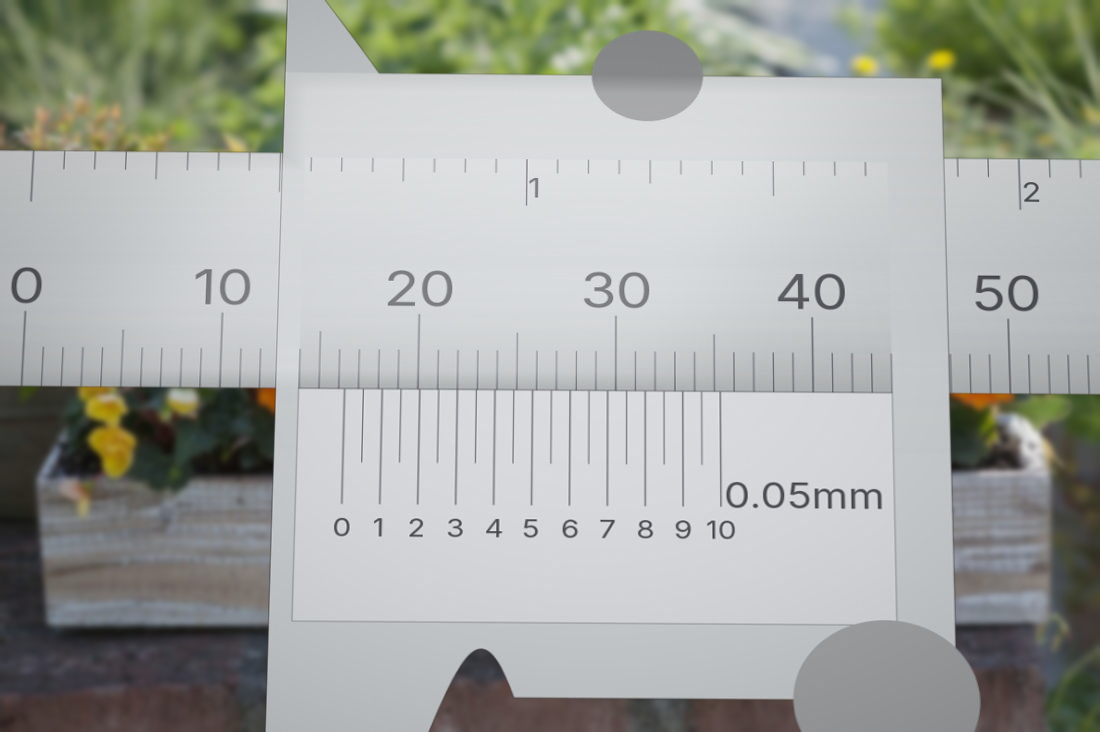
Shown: value=16.3 unit=mm
